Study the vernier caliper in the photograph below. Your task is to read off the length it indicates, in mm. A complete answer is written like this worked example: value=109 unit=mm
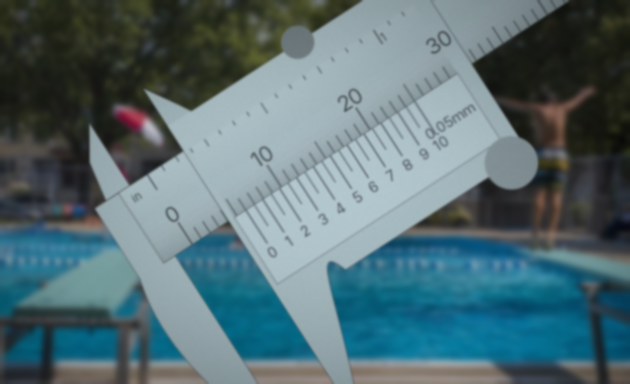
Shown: value=6.0 unit=mm
